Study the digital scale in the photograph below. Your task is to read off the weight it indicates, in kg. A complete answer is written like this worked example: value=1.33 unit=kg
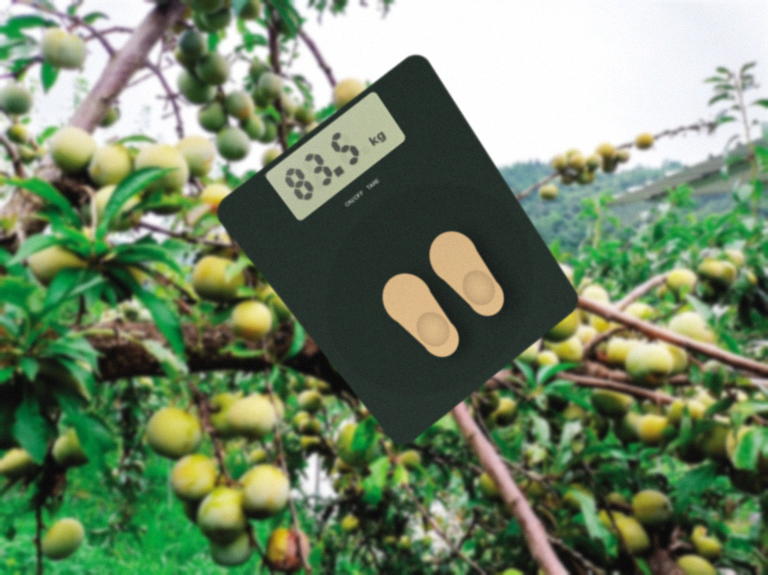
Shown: value=83.5 unit=kg
